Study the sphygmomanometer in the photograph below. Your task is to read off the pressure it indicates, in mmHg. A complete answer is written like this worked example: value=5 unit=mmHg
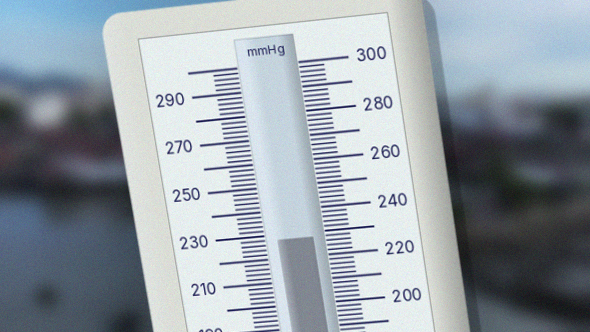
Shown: value=228 unit=mmHg
